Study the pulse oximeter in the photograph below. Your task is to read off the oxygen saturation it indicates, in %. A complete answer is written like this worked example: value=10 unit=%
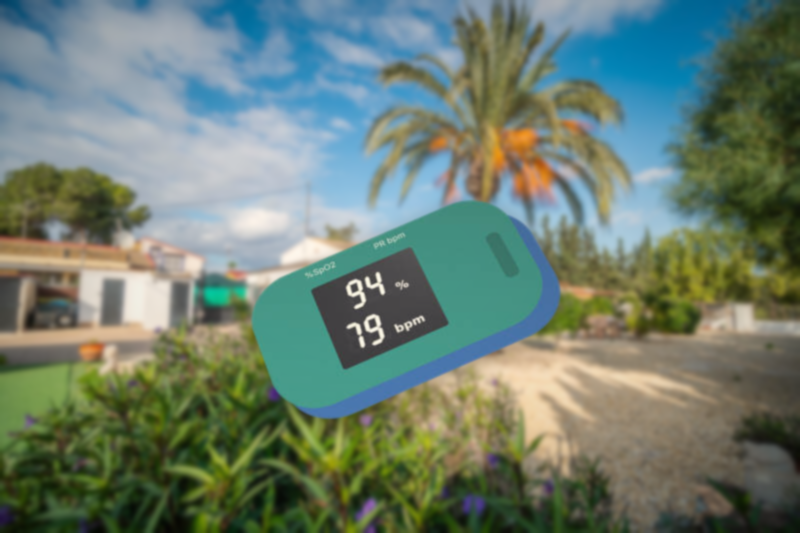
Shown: value=94 unit=%
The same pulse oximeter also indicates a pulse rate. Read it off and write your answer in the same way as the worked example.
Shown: value=79 unit=bpm
